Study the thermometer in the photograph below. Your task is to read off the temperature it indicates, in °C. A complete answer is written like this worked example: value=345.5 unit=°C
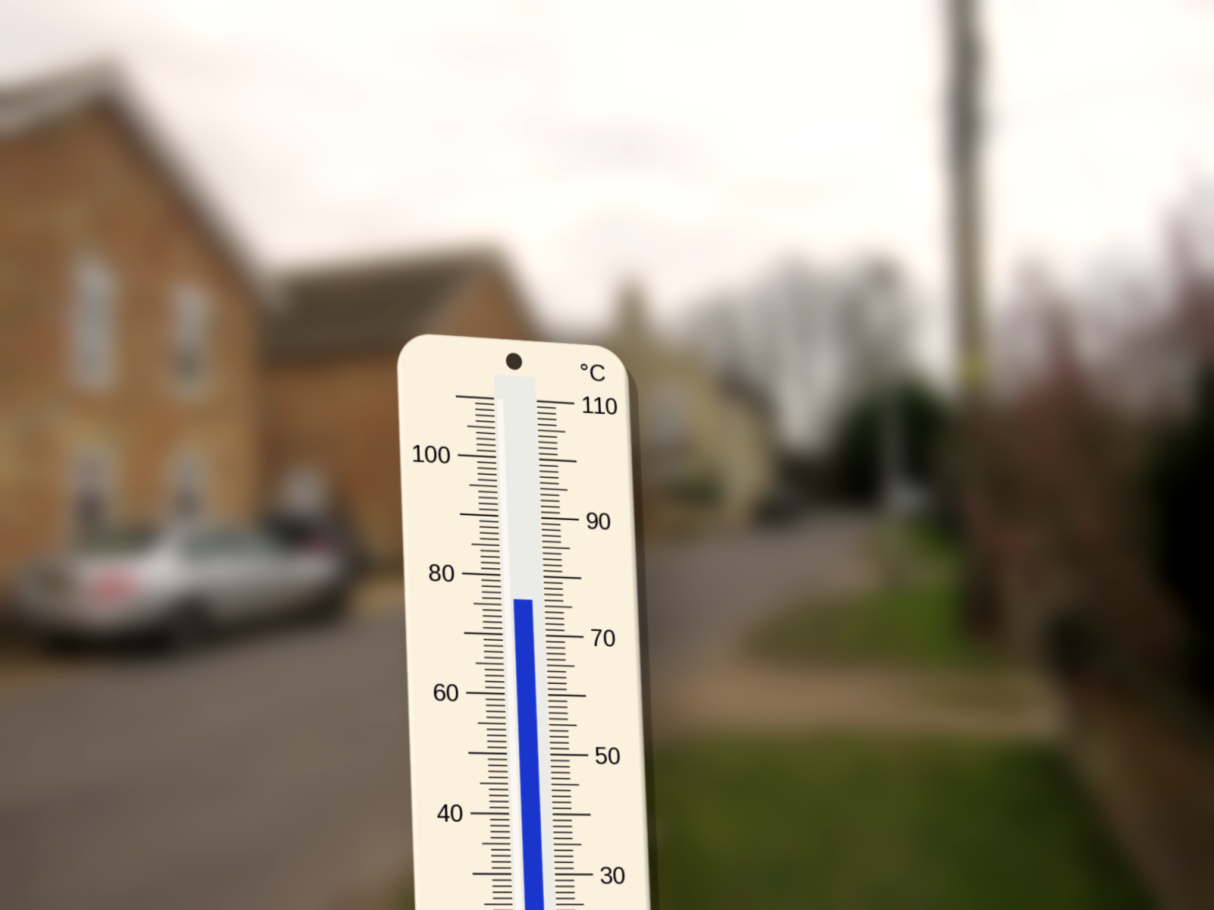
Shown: value=76 unit=°C
